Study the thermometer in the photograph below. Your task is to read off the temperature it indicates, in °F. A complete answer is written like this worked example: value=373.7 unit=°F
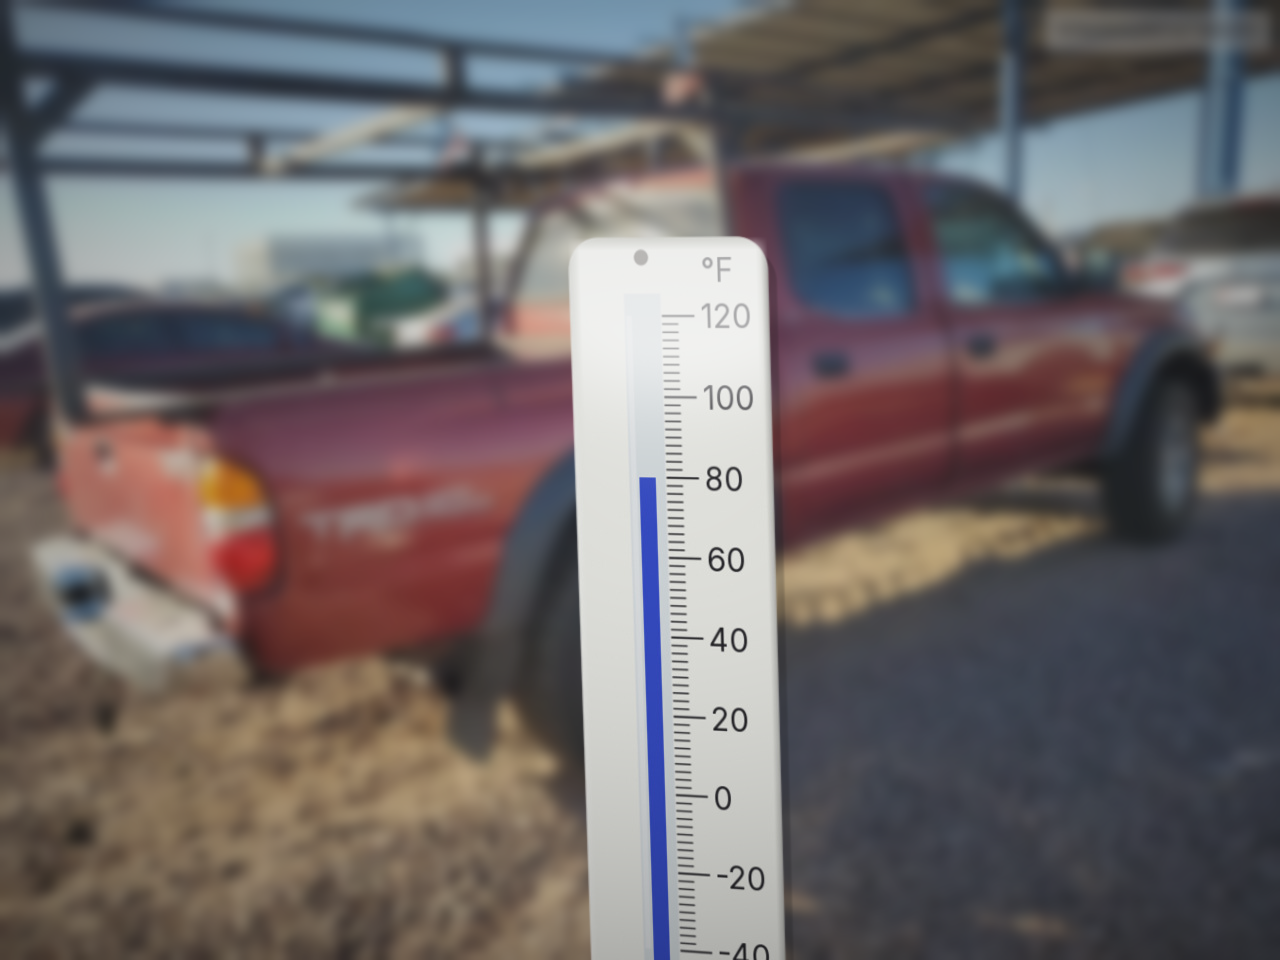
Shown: value=80 unit=°F
